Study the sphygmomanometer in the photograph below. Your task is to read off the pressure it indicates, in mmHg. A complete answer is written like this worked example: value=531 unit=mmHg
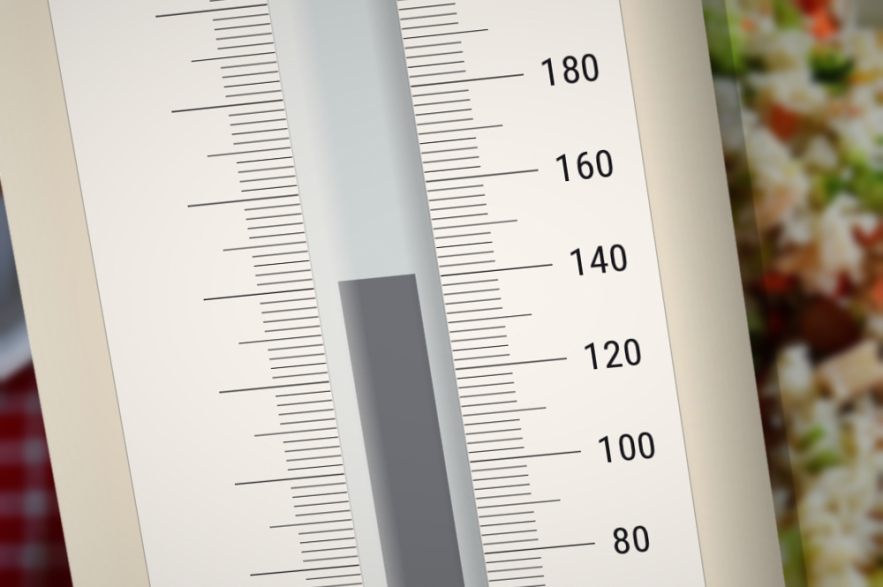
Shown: value=141 unit=mmHg
